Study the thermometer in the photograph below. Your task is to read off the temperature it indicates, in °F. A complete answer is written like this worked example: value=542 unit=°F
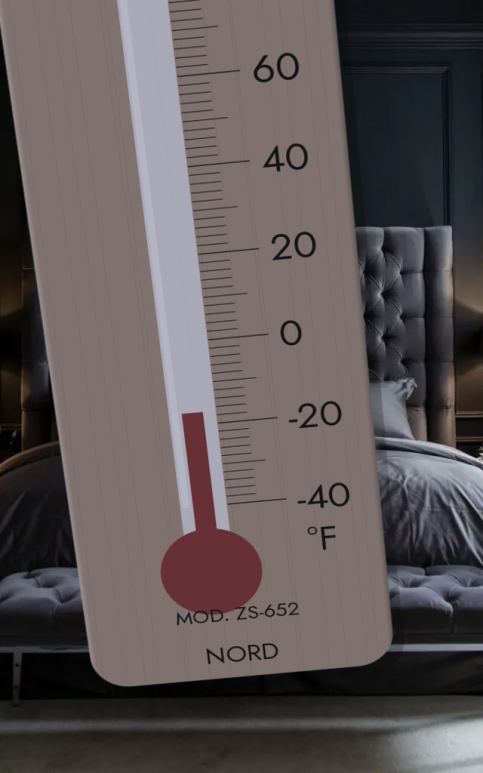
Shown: value=-17 unit=°F
